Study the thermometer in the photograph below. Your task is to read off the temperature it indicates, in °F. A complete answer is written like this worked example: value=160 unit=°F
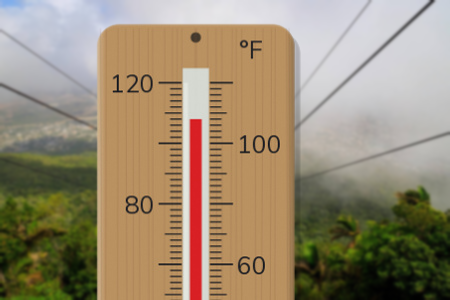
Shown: value=108 unit=°F
